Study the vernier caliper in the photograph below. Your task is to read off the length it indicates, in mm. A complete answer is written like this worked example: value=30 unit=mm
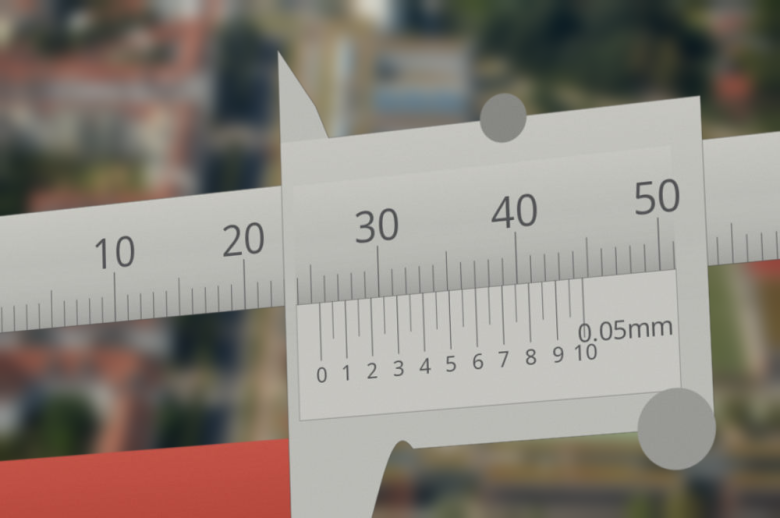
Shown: value=25.6 unit=mm
